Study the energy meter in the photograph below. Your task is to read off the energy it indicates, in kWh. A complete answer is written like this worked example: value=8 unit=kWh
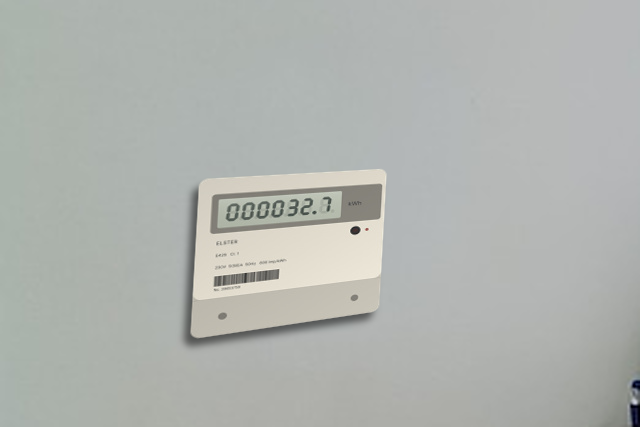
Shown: value=32.7 unit=kWh
